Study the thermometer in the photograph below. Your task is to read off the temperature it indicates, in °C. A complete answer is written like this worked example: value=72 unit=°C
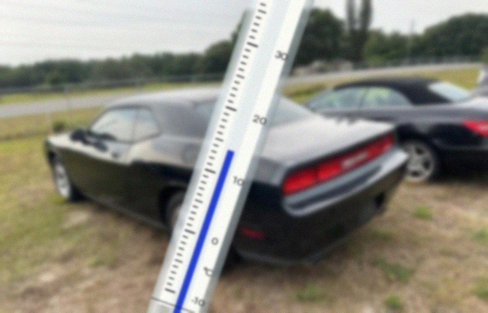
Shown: value=14 unit=°C
